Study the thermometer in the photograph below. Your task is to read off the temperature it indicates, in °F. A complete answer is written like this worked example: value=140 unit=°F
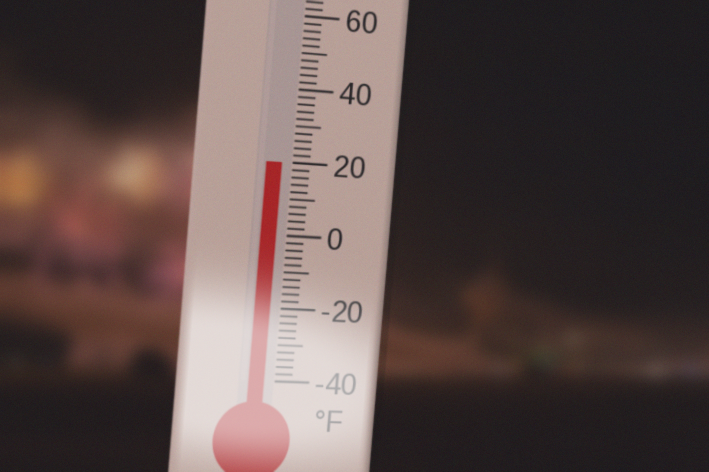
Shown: value=20 unit=°F
